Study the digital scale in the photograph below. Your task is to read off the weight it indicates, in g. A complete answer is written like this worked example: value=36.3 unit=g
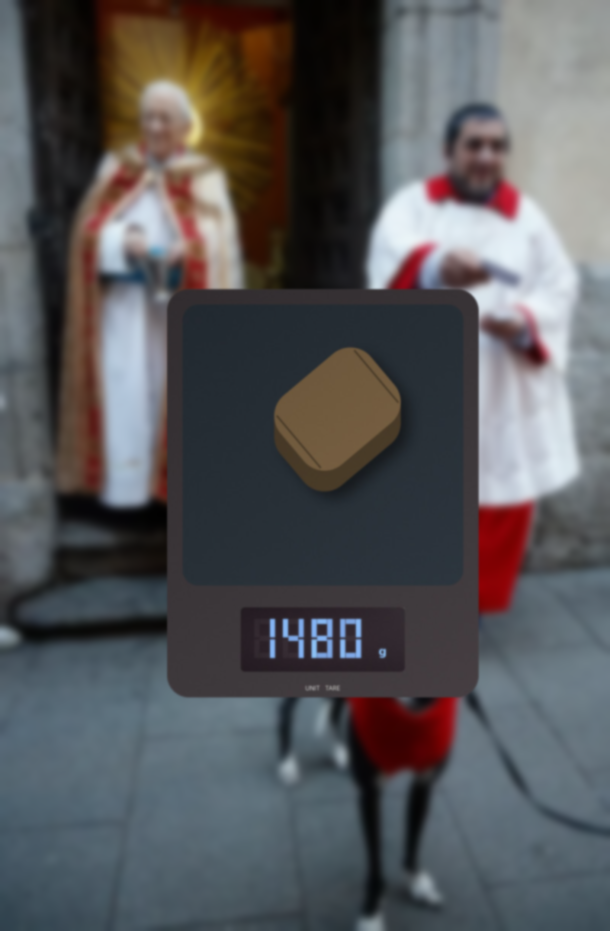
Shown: value=1480 unit=g
